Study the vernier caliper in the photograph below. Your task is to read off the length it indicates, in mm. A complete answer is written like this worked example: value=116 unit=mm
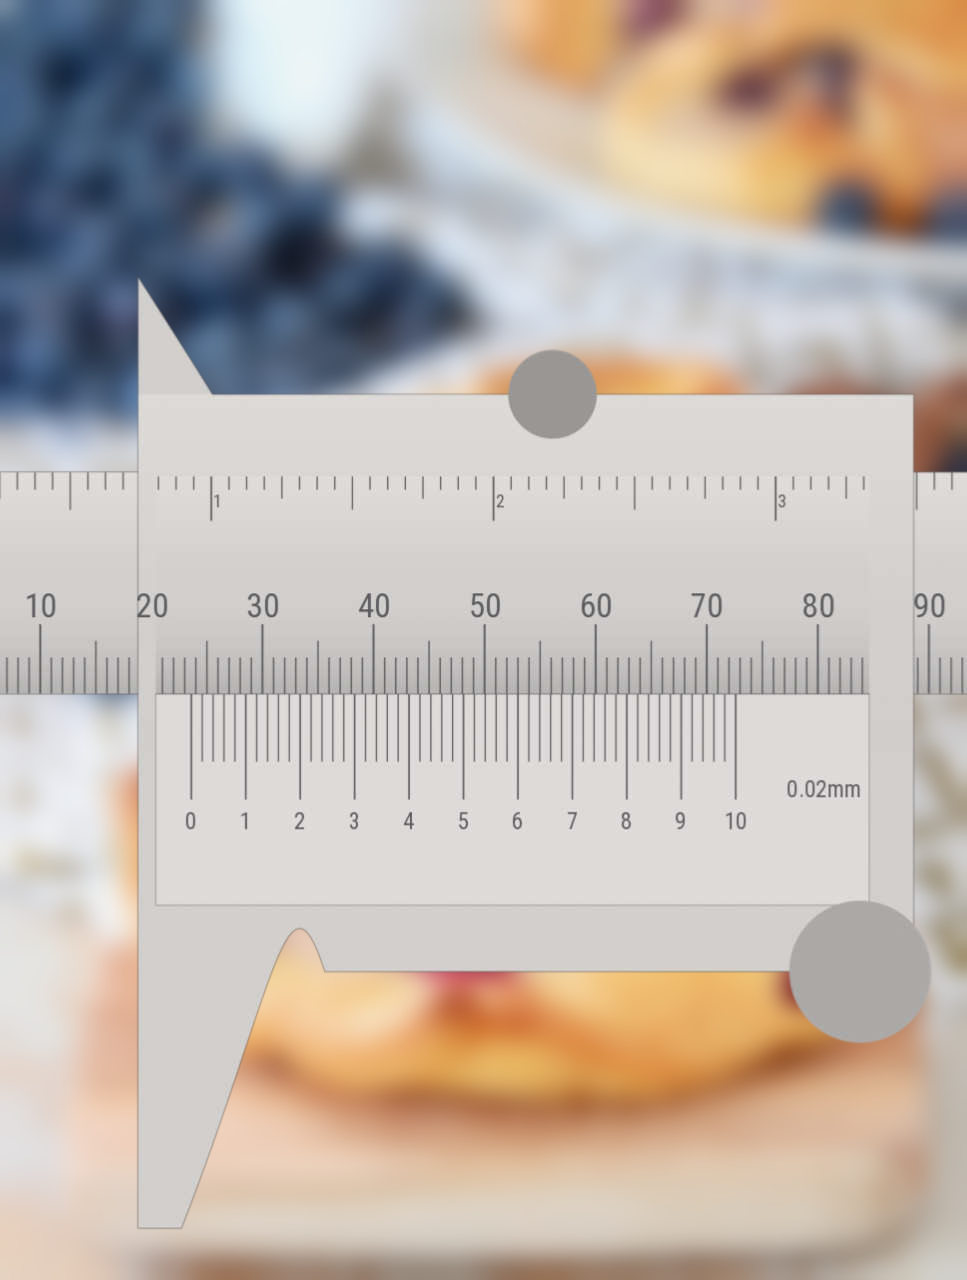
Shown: value=23.6 unit=mm
